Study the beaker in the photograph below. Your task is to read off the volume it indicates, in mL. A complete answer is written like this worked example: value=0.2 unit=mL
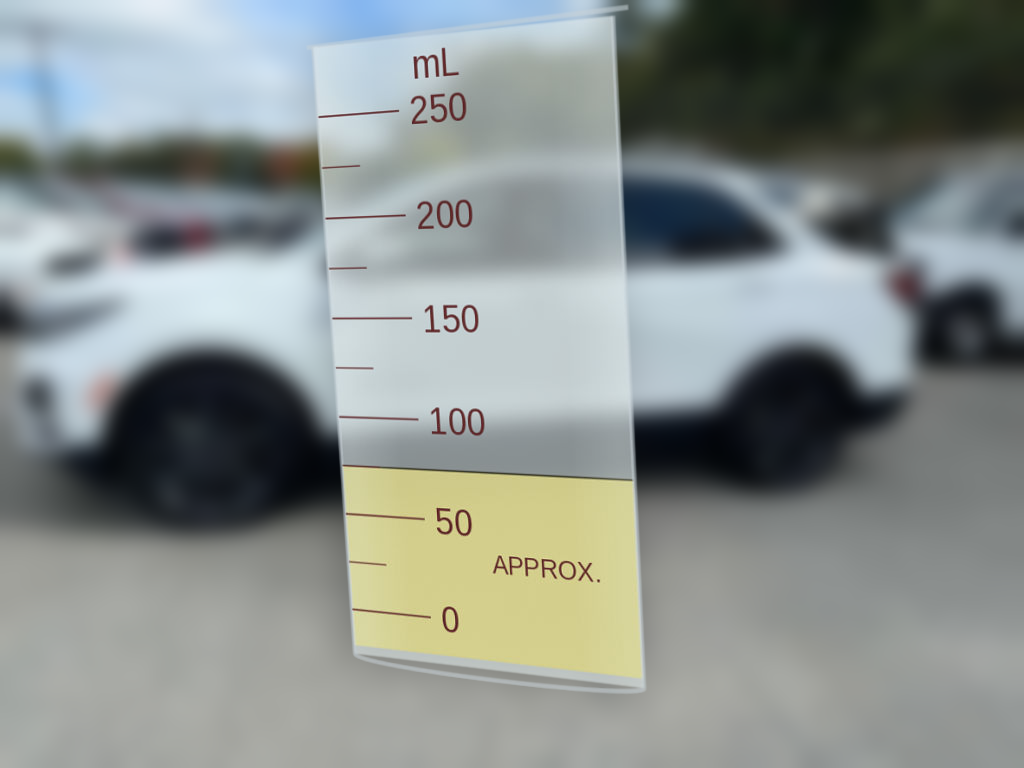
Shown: value=75 unit=mL
